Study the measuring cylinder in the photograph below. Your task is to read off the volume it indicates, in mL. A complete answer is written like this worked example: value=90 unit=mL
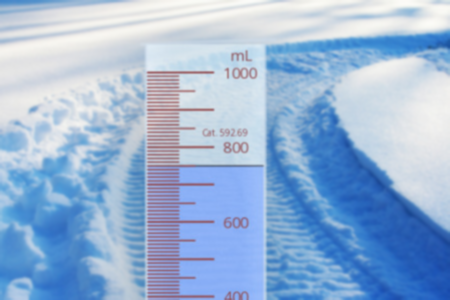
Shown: value=750 unit=mL
